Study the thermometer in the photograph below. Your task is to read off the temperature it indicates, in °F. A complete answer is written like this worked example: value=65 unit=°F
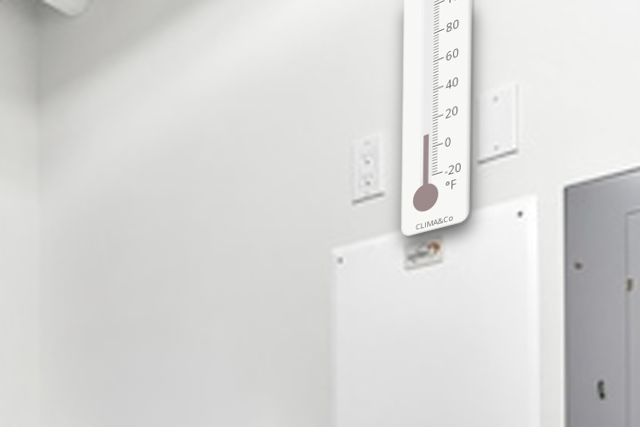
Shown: value=10 unit=°F
